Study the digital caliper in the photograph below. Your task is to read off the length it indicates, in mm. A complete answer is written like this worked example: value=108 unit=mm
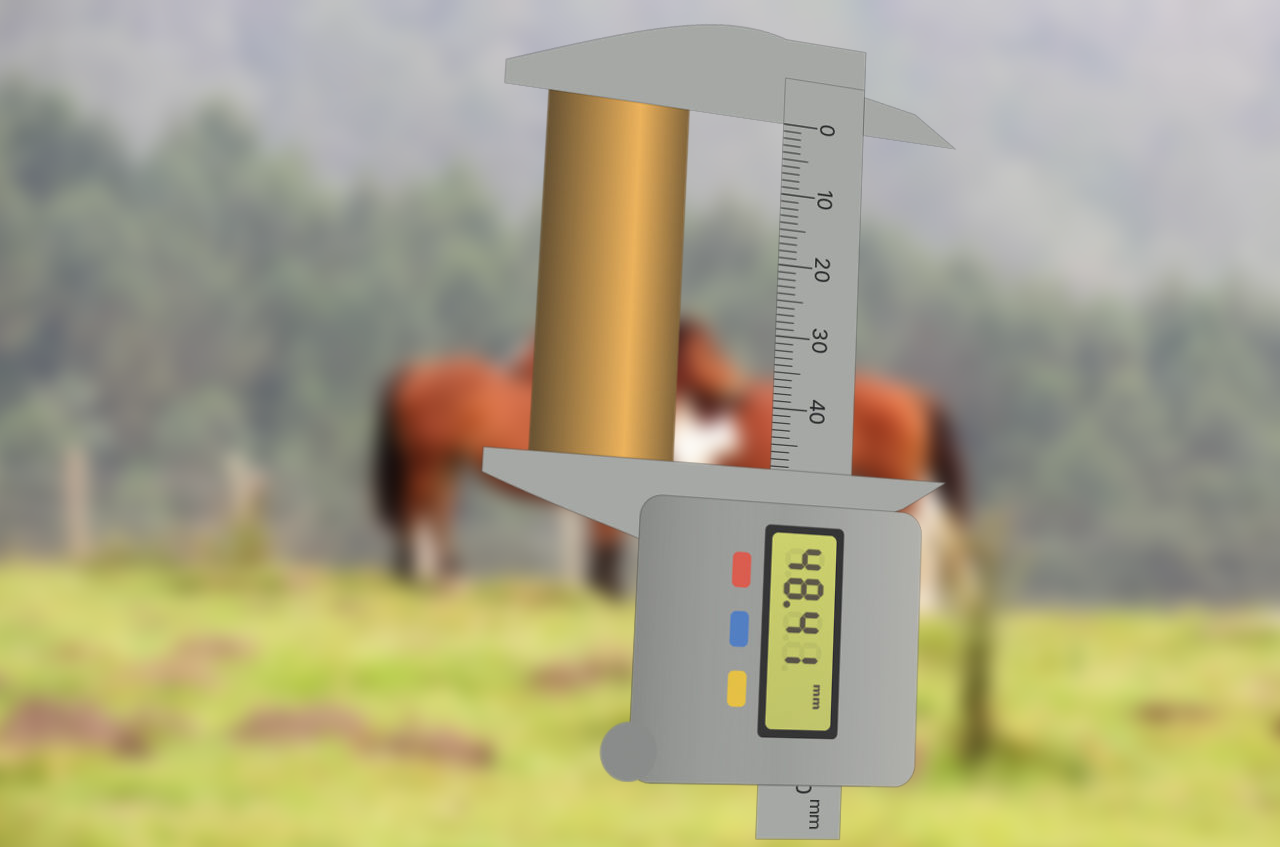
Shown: value=48.41 unit=mm
